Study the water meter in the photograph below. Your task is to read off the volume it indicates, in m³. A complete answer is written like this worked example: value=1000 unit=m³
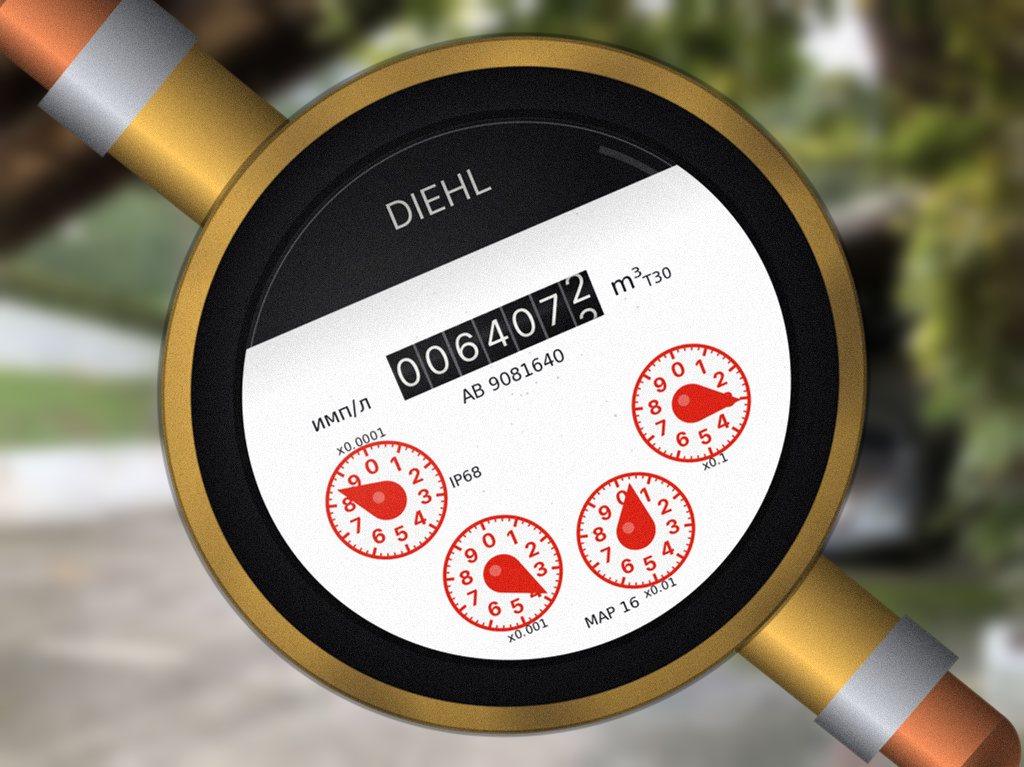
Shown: value=64072.3038 unit=m³
